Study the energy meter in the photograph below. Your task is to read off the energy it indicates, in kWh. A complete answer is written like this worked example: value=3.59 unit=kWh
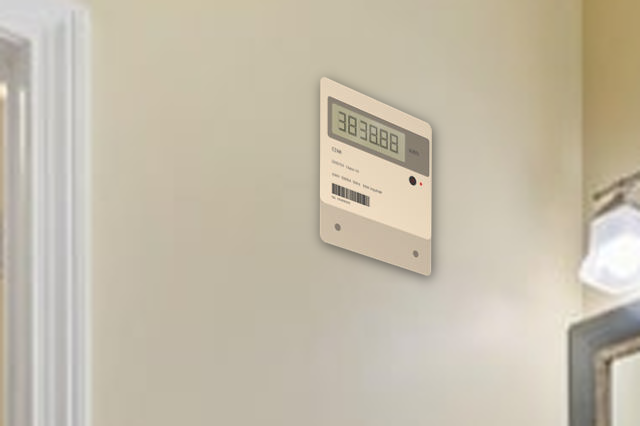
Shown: value=3838.88 unit=kWh
